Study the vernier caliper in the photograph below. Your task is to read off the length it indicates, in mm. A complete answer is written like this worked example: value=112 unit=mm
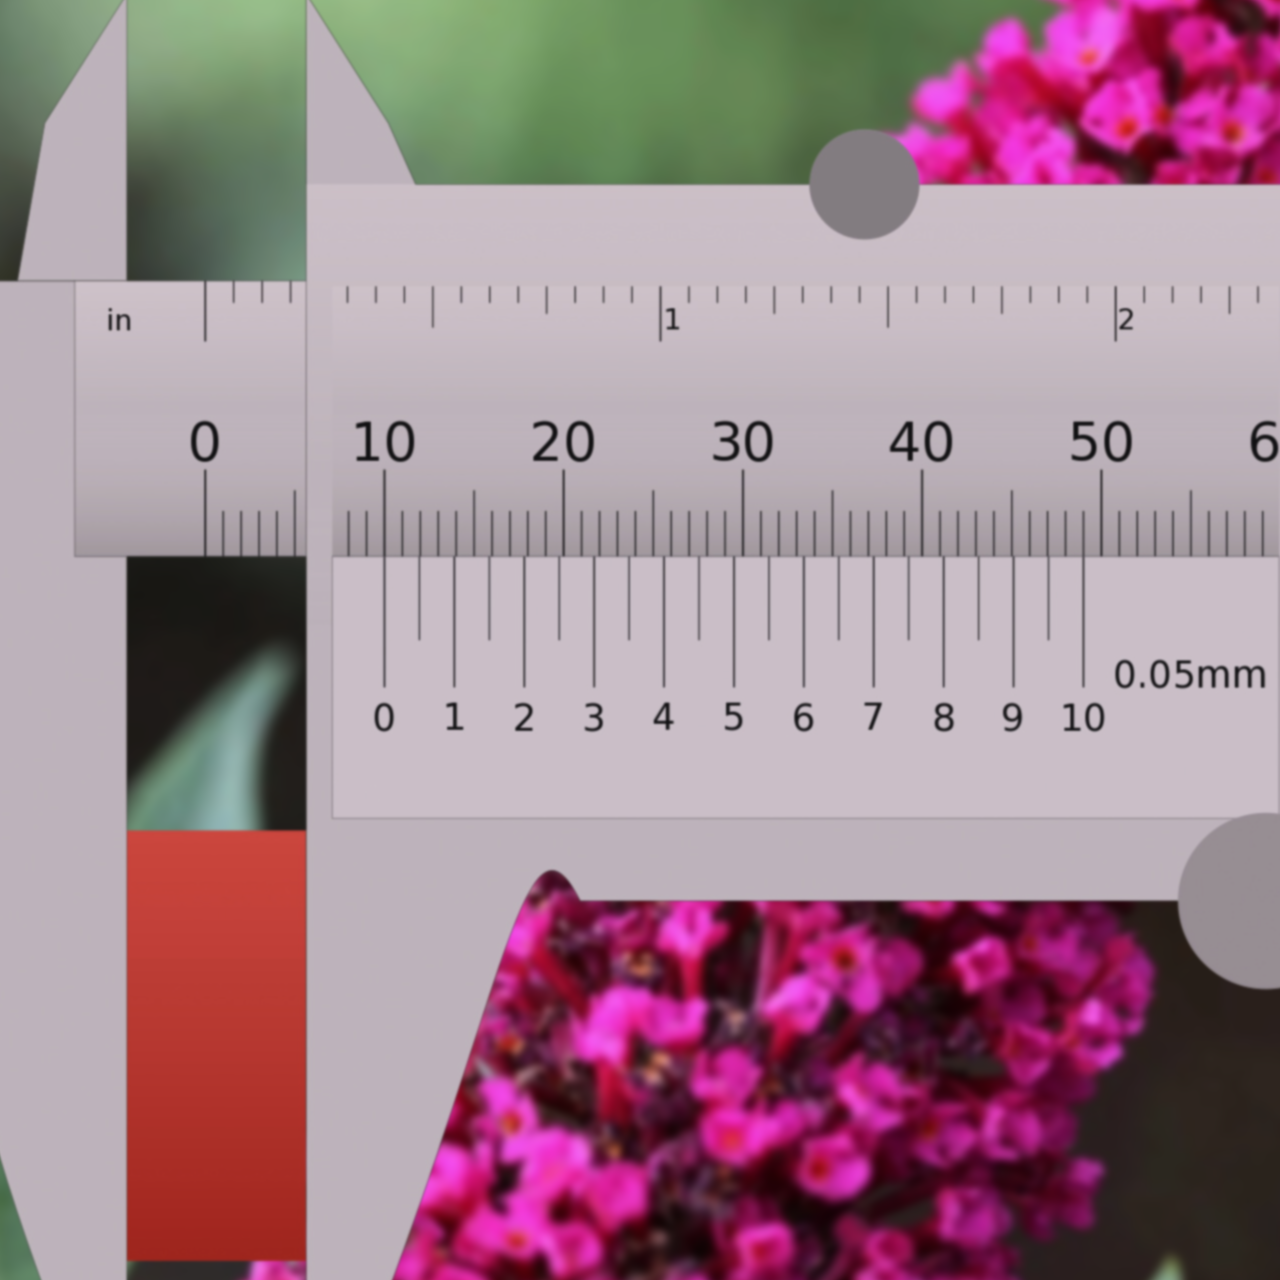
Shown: value=10.0 unit=mm
